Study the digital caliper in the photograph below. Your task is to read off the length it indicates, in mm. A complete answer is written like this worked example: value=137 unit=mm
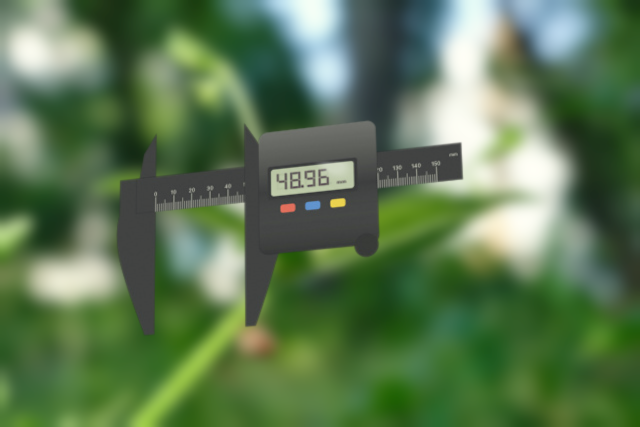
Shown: value=48.96 unit=mm
